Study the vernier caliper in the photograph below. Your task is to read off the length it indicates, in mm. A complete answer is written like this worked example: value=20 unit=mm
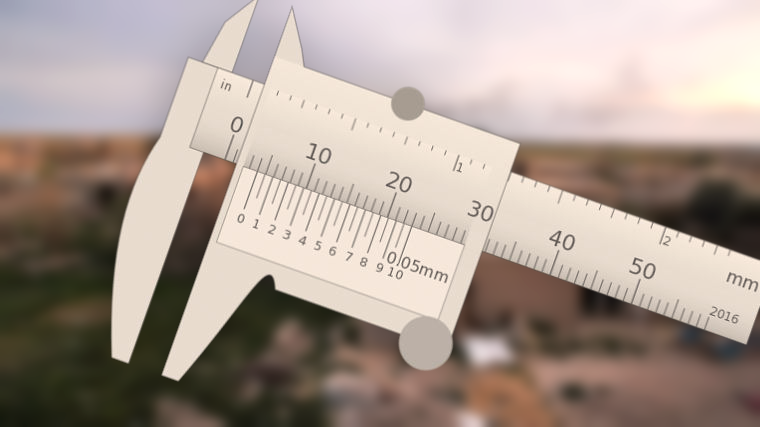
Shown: value=4.0 unit=mm
